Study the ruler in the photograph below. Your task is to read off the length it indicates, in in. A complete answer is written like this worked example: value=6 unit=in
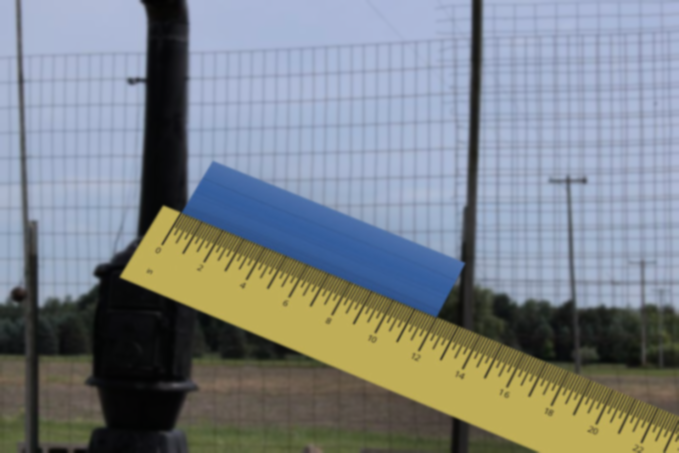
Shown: value=12 unit=in
